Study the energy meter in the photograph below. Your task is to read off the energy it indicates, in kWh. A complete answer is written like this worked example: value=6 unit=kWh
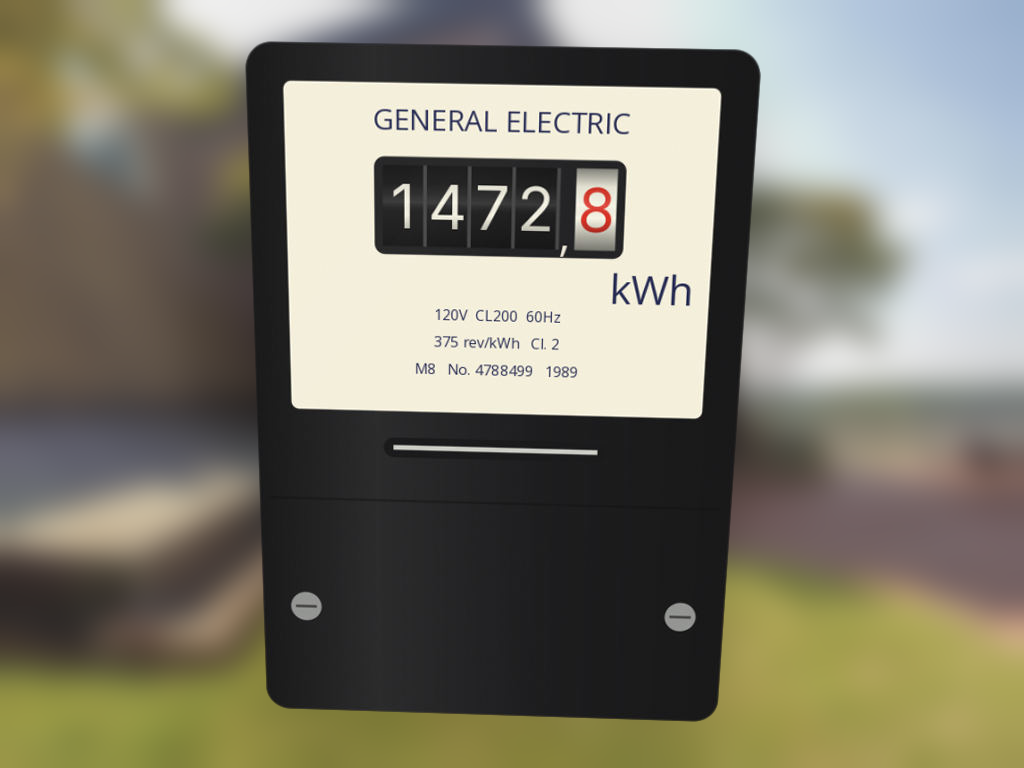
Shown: value=1472.8 unit=kWh
